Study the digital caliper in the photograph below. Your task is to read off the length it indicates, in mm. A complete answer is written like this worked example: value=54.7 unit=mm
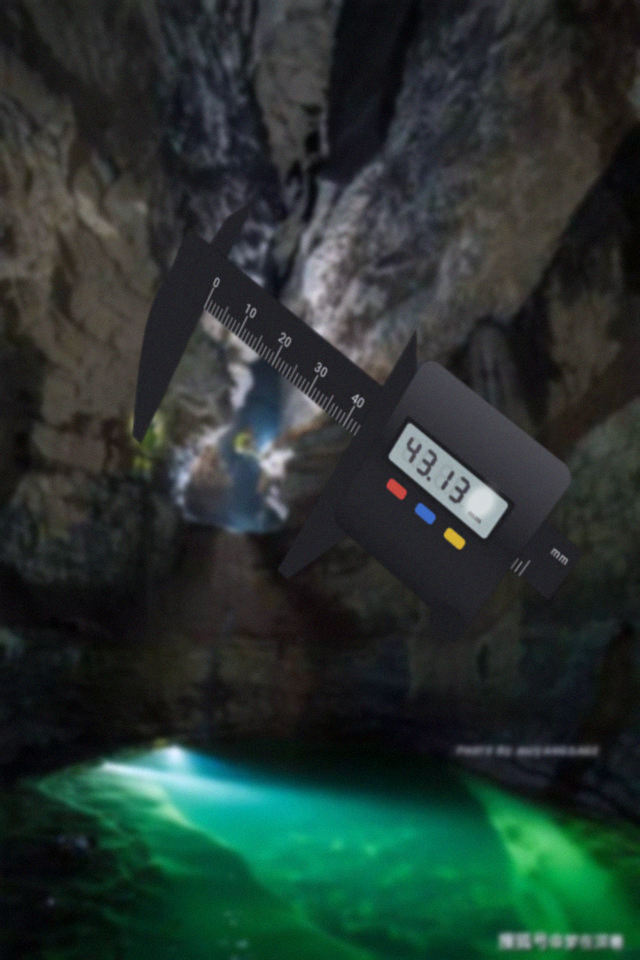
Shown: value=43.13 unit=mm
